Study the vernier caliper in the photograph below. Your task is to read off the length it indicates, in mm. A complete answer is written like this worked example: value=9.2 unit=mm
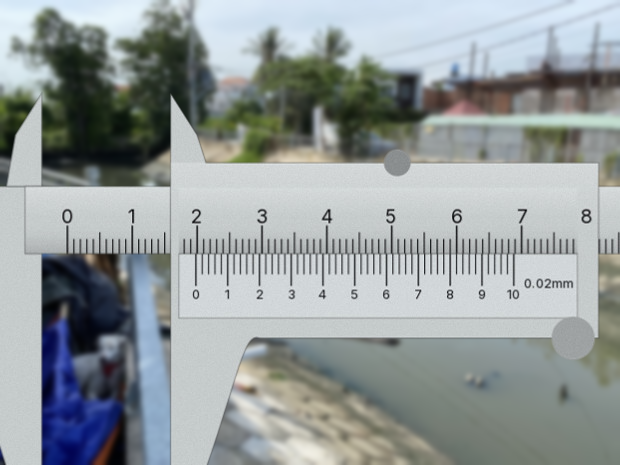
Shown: value=19.8 unit=mm
